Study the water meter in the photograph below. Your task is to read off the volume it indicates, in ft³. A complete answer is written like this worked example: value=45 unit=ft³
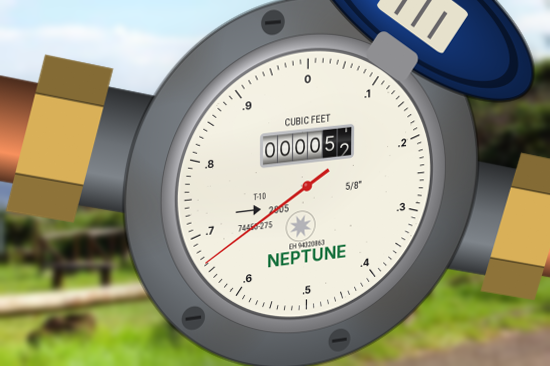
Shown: value=51.66 unit=ft³
